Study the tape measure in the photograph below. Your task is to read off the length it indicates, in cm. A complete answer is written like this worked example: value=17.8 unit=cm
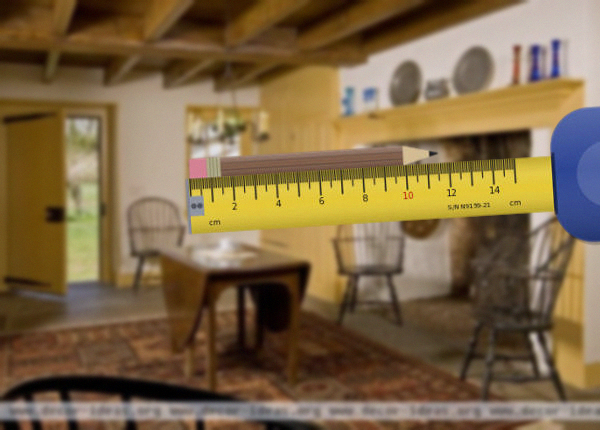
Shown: value=11.5 unit=cm
